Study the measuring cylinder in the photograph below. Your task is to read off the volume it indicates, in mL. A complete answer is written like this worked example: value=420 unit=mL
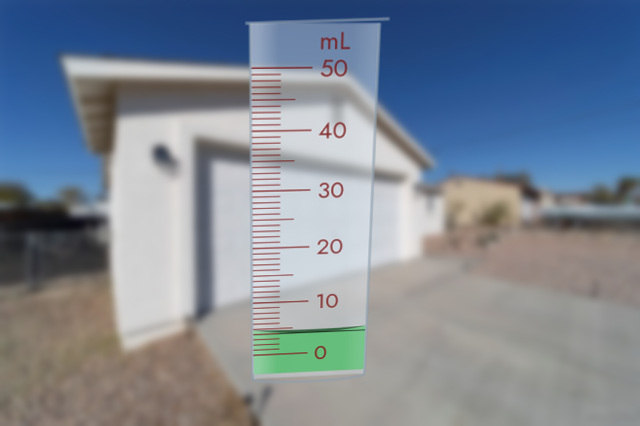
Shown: value=4 unit=mL
